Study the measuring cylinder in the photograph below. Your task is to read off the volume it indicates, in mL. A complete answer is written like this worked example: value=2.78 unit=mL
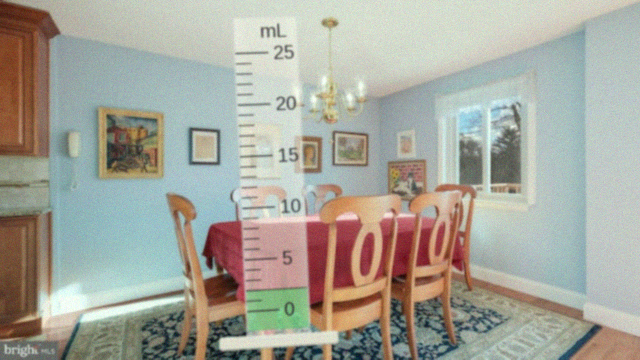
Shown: value=2 unit=mL
